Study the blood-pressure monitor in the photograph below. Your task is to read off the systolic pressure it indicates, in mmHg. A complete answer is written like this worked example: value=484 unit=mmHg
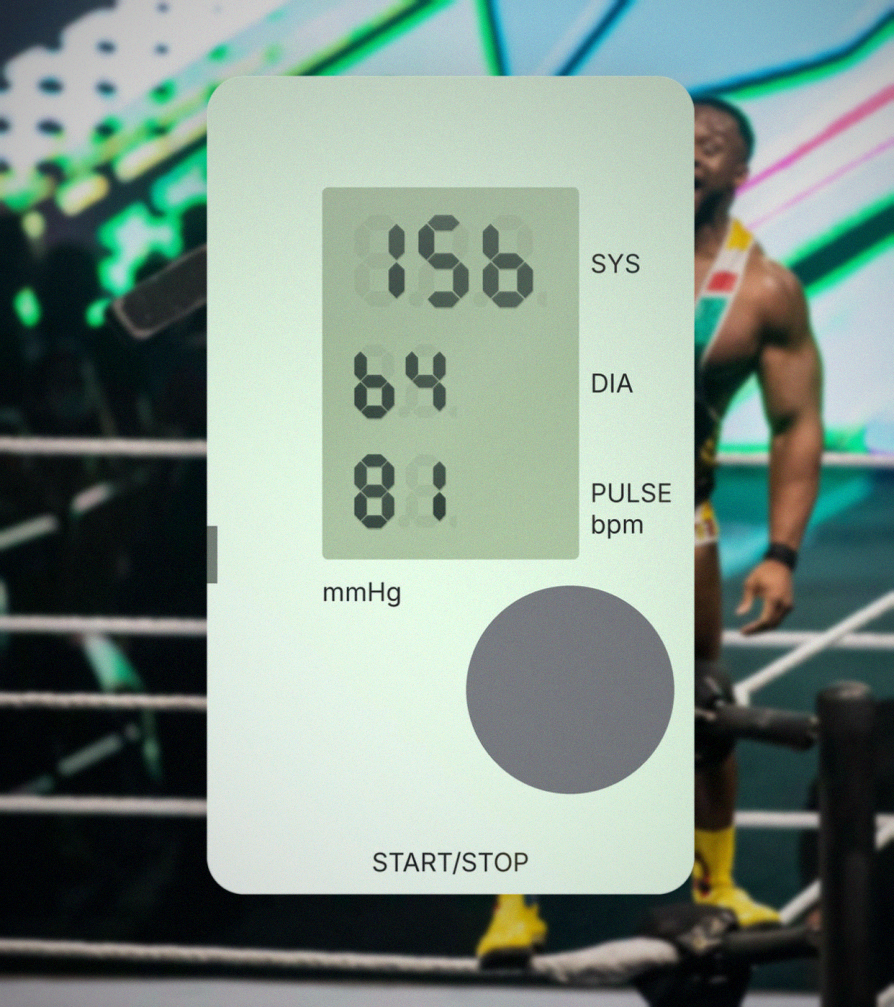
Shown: value=156 unit=mmHg
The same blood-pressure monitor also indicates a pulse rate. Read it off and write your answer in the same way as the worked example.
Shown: value=81 unit=bpm
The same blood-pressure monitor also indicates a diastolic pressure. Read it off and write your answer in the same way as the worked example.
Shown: value=64 unit=mmHg
